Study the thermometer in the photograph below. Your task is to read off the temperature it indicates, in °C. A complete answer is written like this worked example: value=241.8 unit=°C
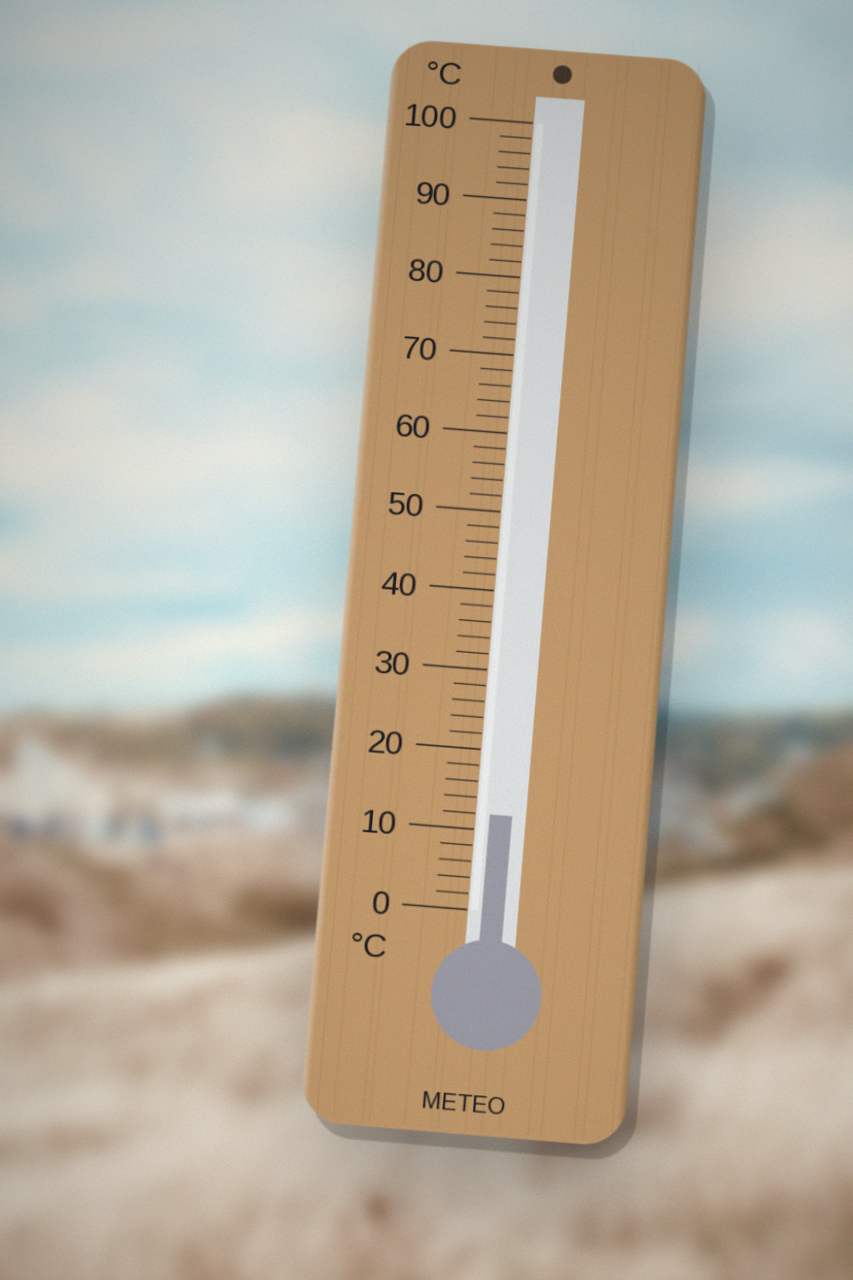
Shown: value=12 unit=°C
